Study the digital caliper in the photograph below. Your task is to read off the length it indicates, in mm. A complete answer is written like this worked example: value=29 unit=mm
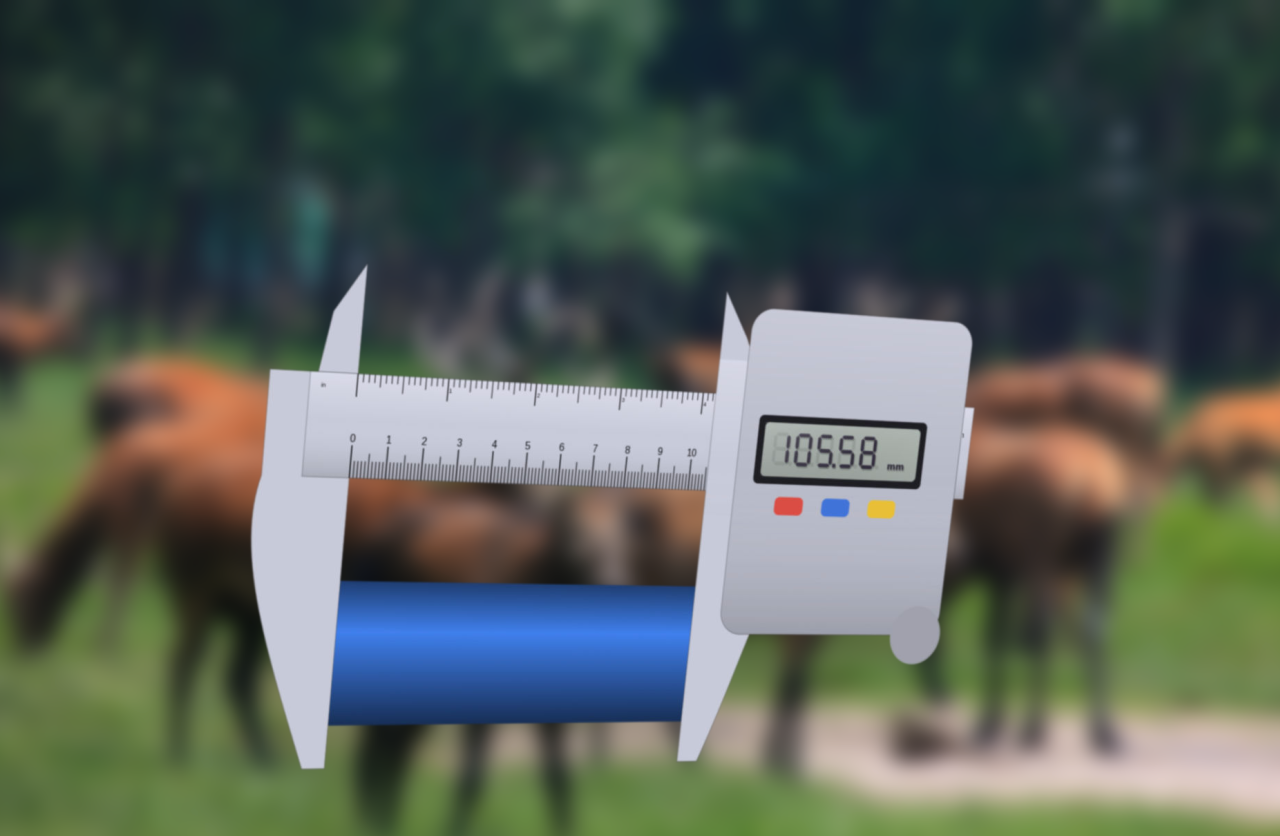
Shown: value=105.58 unit=mm
